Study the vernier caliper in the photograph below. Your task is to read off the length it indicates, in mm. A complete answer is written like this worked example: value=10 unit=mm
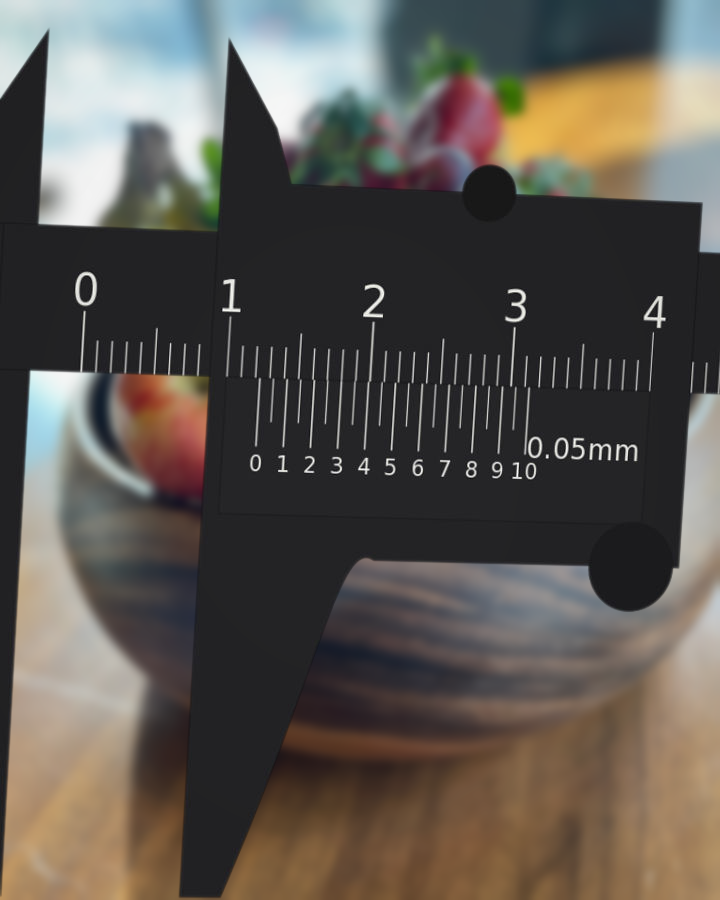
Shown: value=12.3 unit=mm
